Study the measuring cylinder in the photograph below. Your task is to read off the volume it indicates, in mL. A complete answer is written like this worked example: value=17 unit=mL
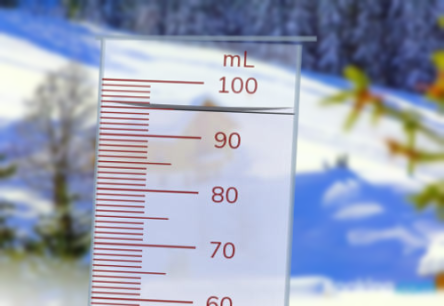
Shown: value=95 unit=mL
